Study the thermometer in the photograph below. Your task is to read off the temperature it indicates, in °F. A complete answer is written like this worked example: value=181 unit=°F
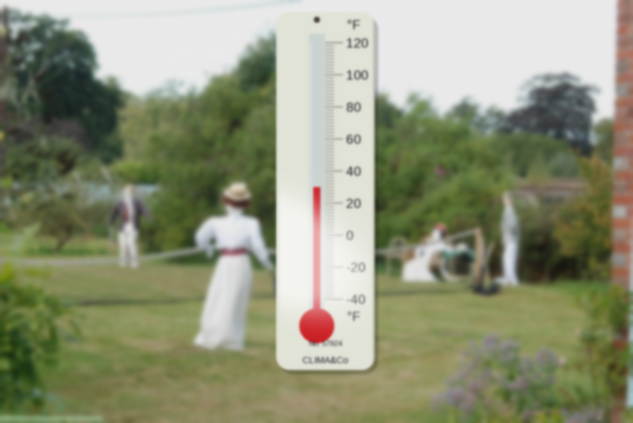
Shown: value=30 unit=°F
